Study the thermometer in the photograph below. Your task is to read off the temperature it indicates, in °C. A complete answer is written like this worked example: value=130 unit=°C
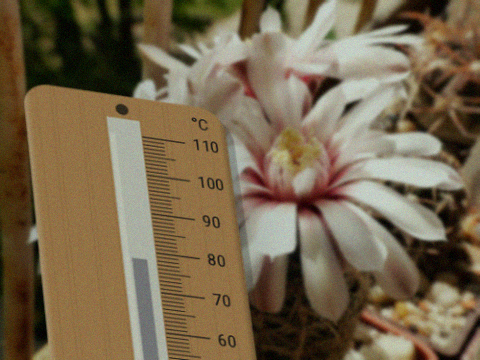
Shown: value=78 unit=°C
